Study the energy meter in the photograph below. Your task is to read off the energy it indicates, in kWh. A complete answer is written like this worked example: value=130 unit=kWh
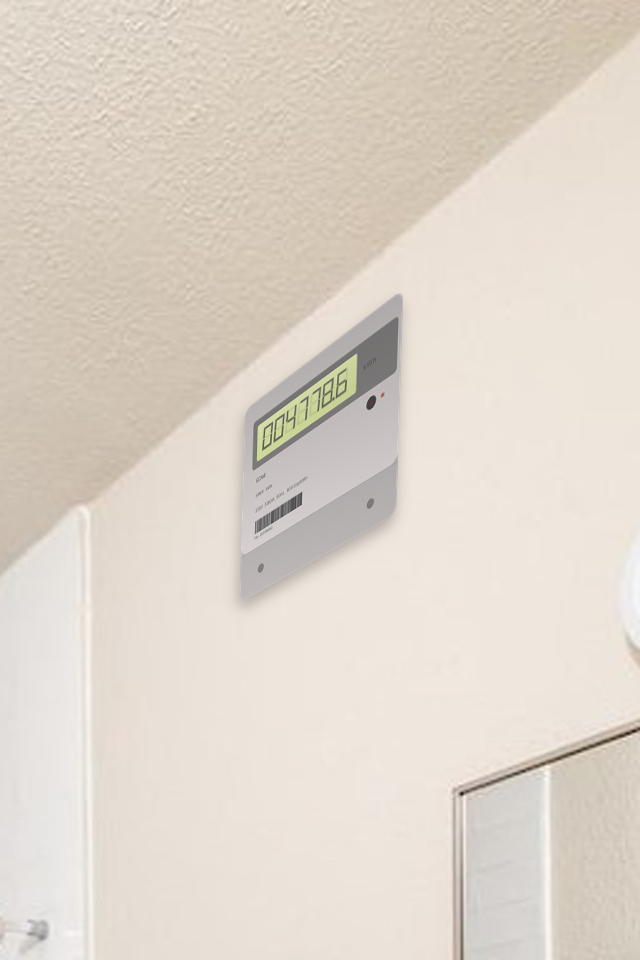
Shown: value=4778.6 unit=kWh
